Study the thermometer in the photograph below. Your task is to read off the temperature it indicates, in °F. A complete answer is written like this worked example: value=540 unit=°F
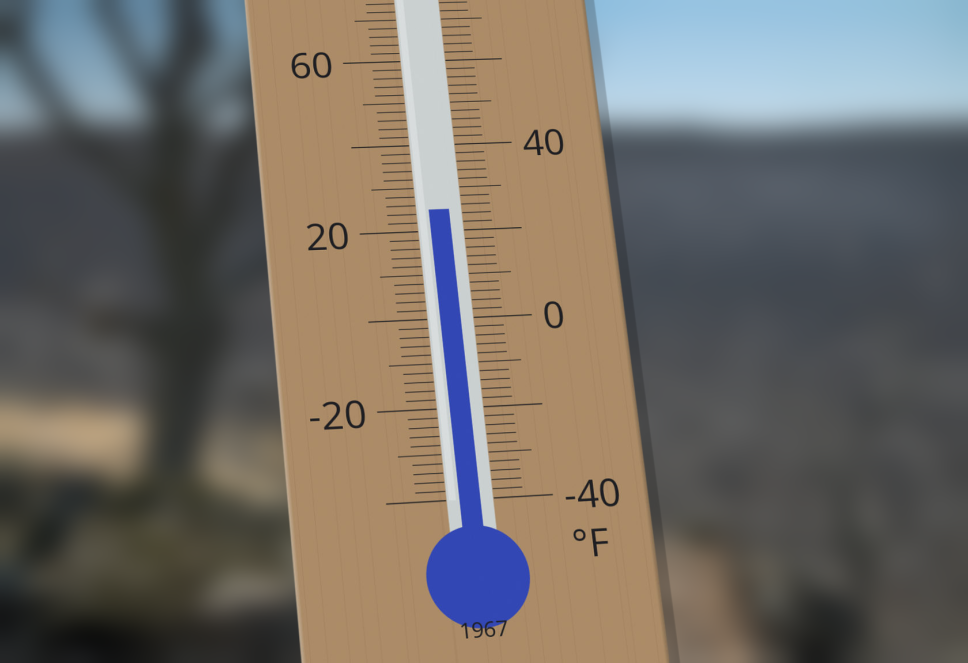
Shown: value=25 unit=°F
